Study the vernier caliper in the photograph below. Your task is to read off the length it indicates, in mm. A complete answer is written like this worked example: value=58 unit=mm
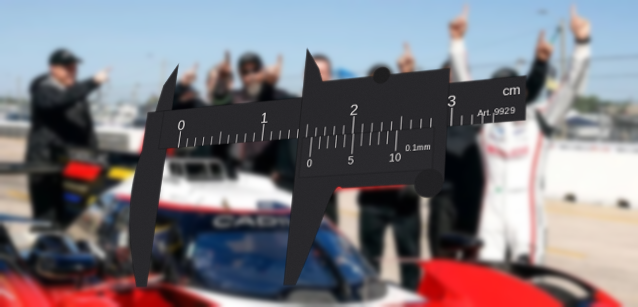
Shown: value=15.6 unit=mm
